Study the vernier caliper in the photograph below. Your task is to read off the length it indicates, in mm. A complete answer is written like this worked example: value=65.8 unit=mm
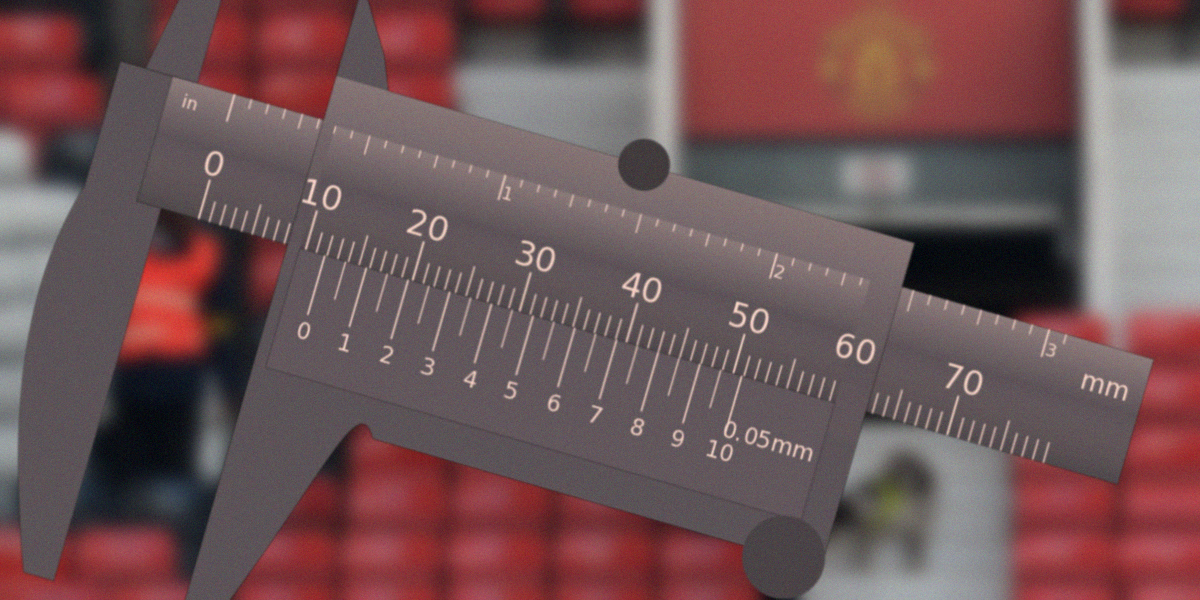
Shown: value=11.8 unit=mm
